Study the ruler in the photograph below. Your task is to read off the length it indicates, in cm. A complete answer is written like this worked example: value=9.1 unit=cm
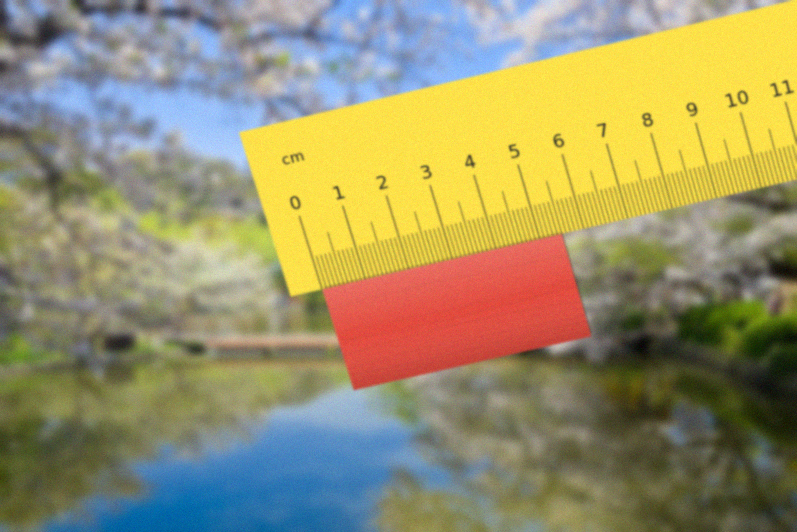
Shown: value=5.5 unit=cm
